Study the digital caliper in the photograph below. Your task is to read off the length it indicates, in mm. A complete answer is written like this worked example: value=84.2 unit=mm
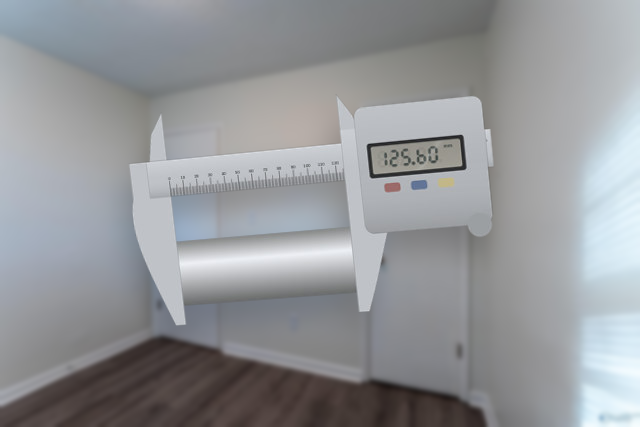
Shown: value=125.60 unit=mm
